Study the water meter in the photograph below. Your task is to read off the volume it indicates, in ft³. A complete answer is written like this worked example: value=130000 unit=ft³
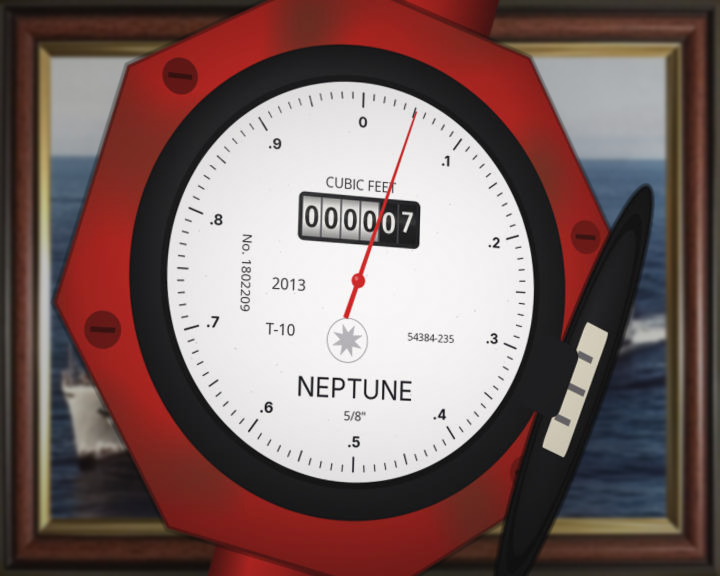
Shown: value=7.05 unit=ft³
